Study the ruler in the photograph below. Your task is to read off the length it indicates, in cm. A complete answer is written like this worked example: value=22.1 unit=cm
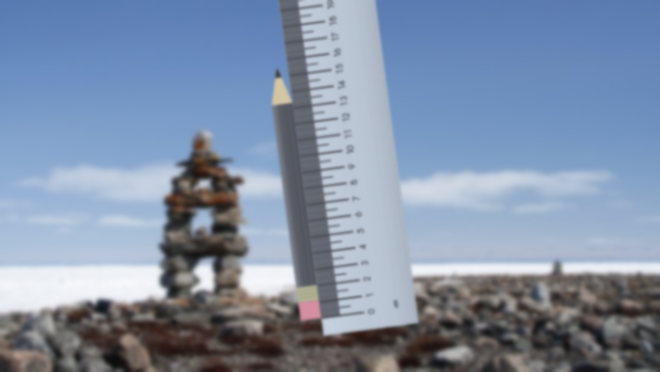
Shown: value=15.5 unit=cm
